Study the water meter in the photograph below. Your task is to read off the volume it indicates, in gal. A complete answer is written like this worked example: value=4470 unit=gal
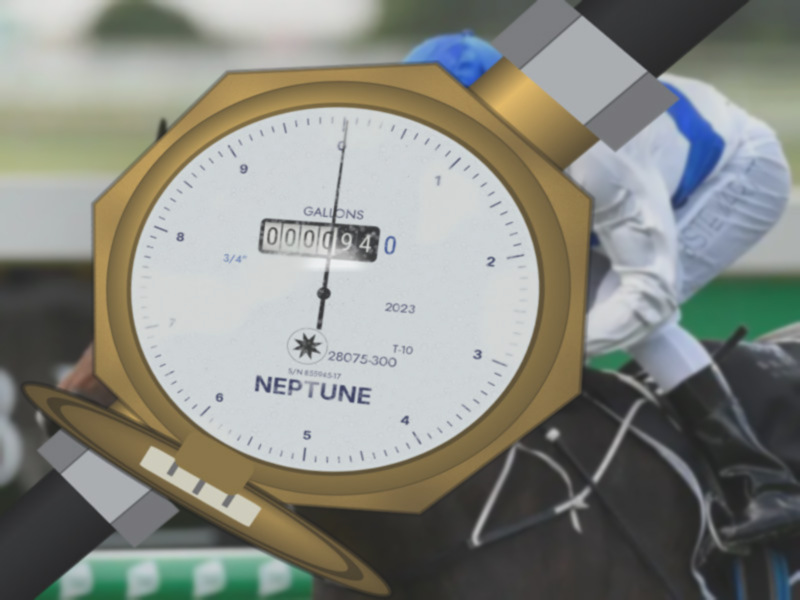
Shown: value=940.0 unit=gal
